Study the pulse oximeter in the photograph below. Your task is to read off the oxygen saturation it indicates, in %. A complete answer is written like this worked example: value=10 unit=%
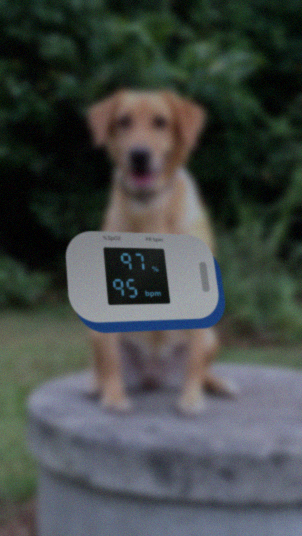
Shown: value=97 unit=%
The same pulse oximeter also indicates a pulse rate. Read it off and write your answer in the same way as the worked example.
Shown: value=95 unit=bpm
